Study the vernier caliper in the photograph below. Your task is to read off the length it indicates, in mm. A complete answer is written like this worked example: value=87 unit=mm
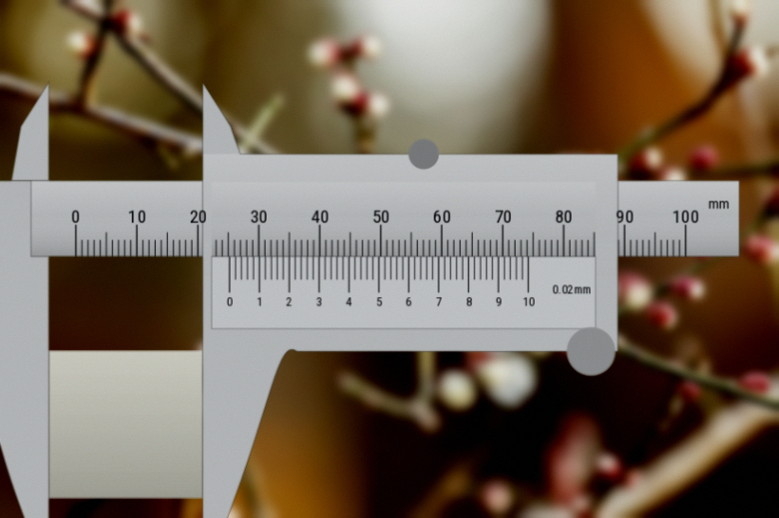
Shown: value=25.2 unit=mm
